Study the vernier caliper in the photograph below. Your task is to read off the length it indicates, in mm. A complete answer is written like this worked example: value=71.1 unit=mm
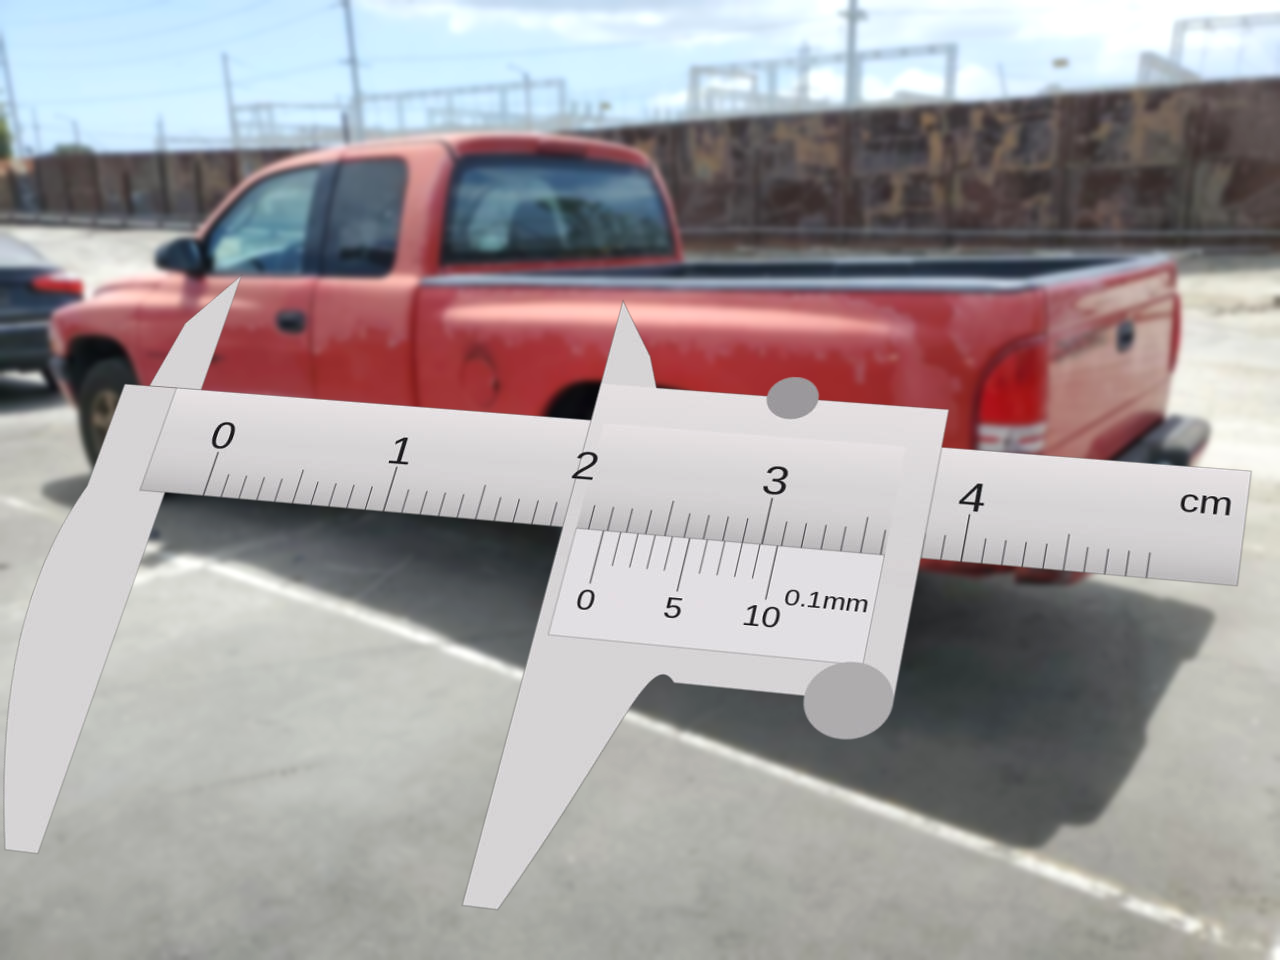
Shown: value=21.8 unit=mm
